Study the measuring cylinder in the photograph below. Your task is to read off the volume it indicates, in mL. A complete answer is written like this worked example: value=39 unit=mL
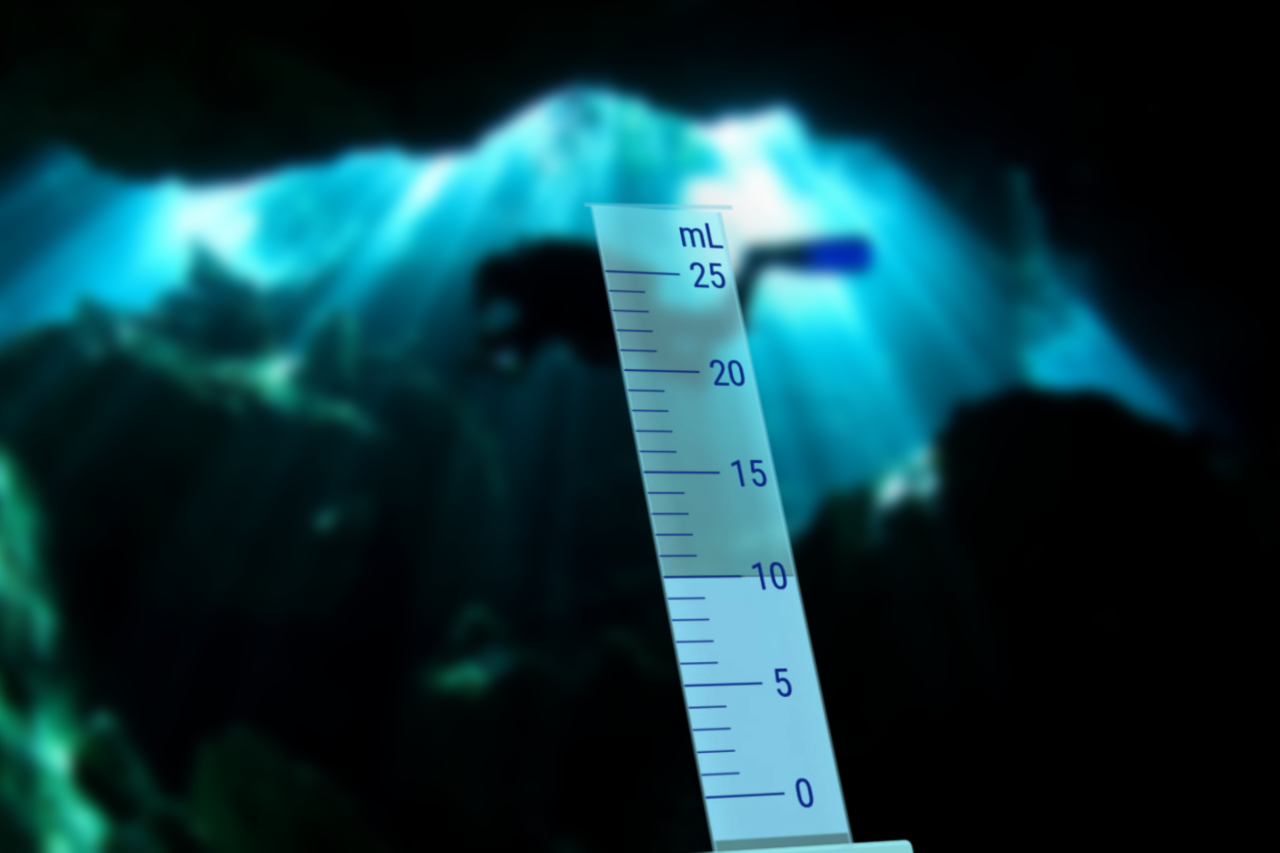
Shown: value=10 unit=mL
